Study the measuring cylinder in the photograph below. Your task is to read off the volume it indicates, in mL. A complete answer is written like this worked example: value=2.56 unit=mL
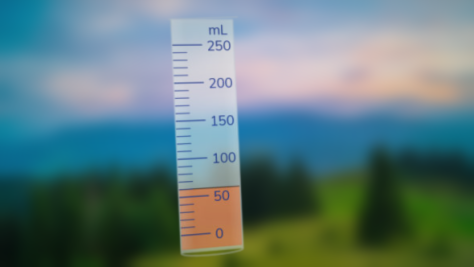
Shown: value=60 unit=mL
